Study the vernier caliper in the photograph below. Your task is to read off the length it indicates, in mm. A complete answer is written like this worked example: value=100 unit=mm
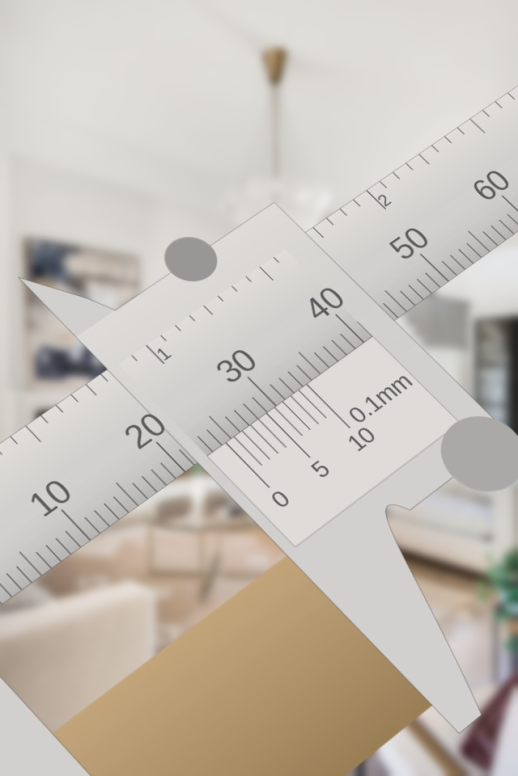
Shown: value=24.4 unit=mm
